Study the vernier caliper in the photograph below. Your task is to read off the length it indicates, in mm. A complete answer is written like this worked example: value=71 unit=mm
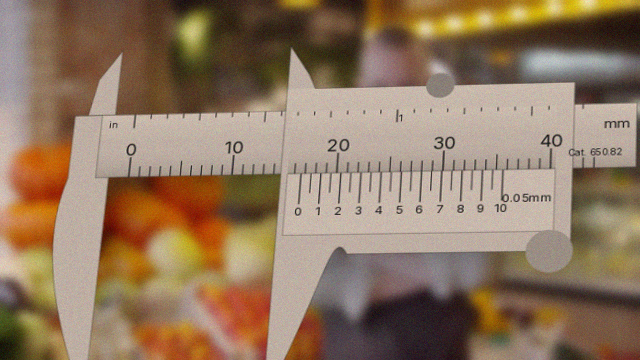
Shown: value=16.6 unit=mm
